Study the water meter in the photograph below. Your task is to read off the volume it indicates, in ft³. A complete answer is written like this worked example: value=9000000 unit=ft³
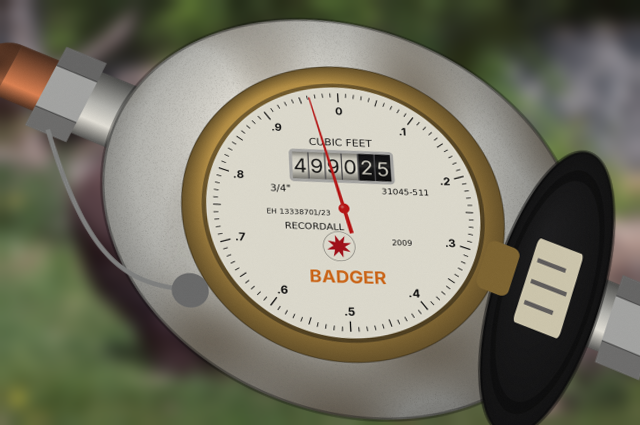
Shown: value=499024.96 unit=ft³
